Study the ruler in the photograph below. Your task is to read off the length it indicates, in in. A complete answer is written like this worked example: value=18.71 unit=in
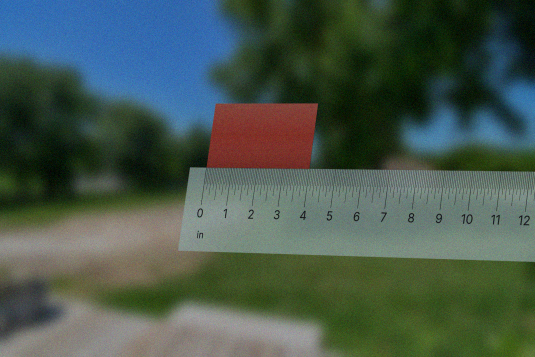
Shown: value=4 unit=in
